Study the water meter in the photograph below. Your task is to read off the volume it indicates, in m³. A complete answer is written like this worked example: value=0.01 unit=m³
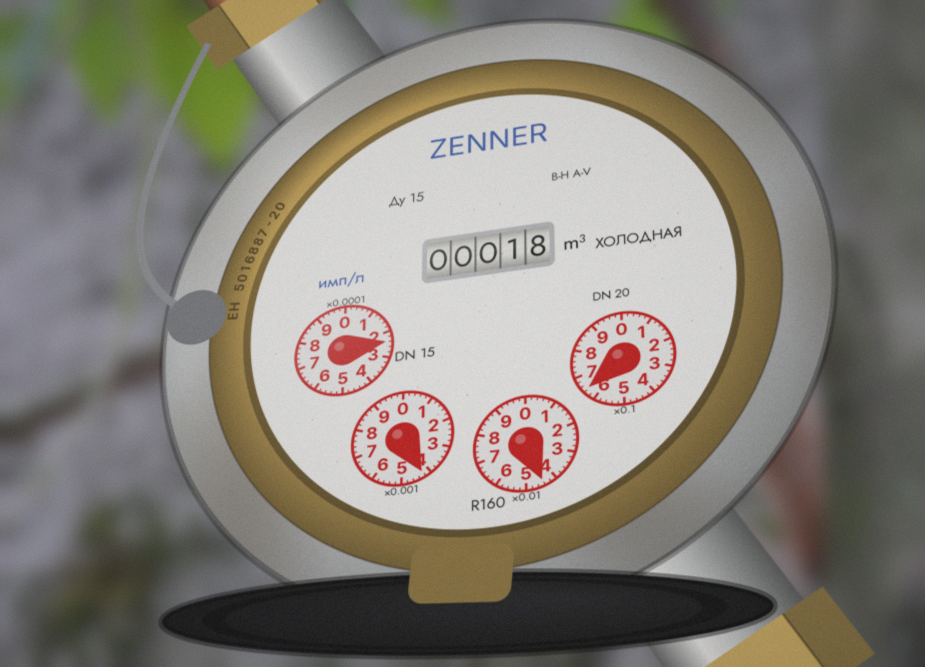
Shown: value=18.6442 unit=m³
